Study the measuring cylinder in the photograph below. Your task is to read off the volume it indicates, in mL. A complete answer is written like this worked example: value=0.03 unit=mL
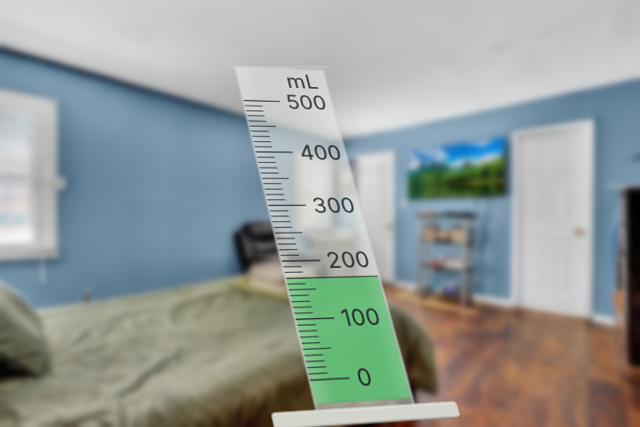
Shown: value=170 unit=mL
